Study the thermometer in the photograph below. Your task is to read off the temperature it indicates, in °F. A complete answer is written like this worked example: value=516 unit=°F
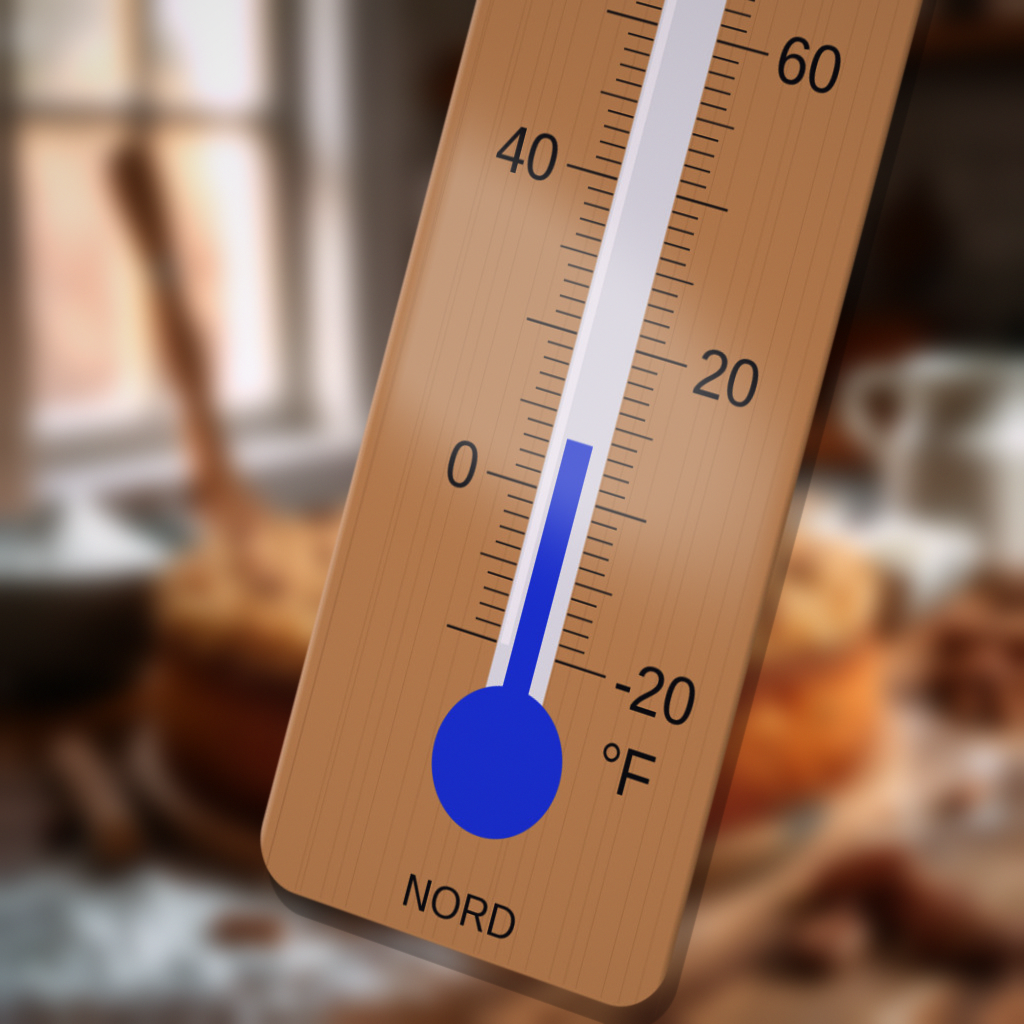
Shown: value=7 unit=°F
